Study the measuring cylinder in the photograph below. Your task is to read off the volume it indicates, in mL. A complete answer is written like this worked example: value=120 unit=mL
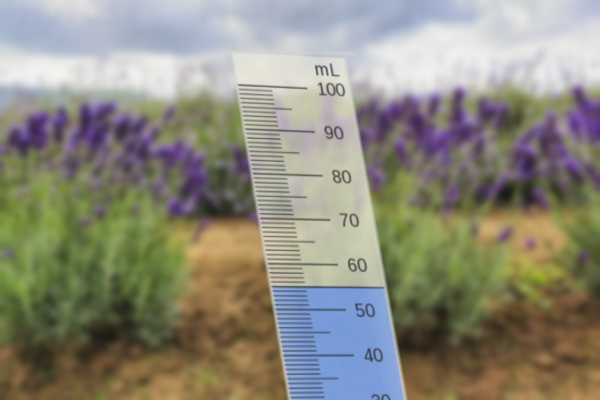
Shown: value=55 unit=mL
